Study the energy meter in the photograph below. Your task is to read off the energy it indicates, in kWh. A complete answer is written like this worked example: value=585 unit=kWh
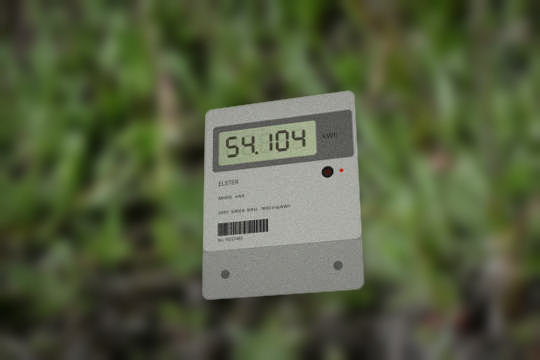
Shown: value=54.104 unit=kWh
